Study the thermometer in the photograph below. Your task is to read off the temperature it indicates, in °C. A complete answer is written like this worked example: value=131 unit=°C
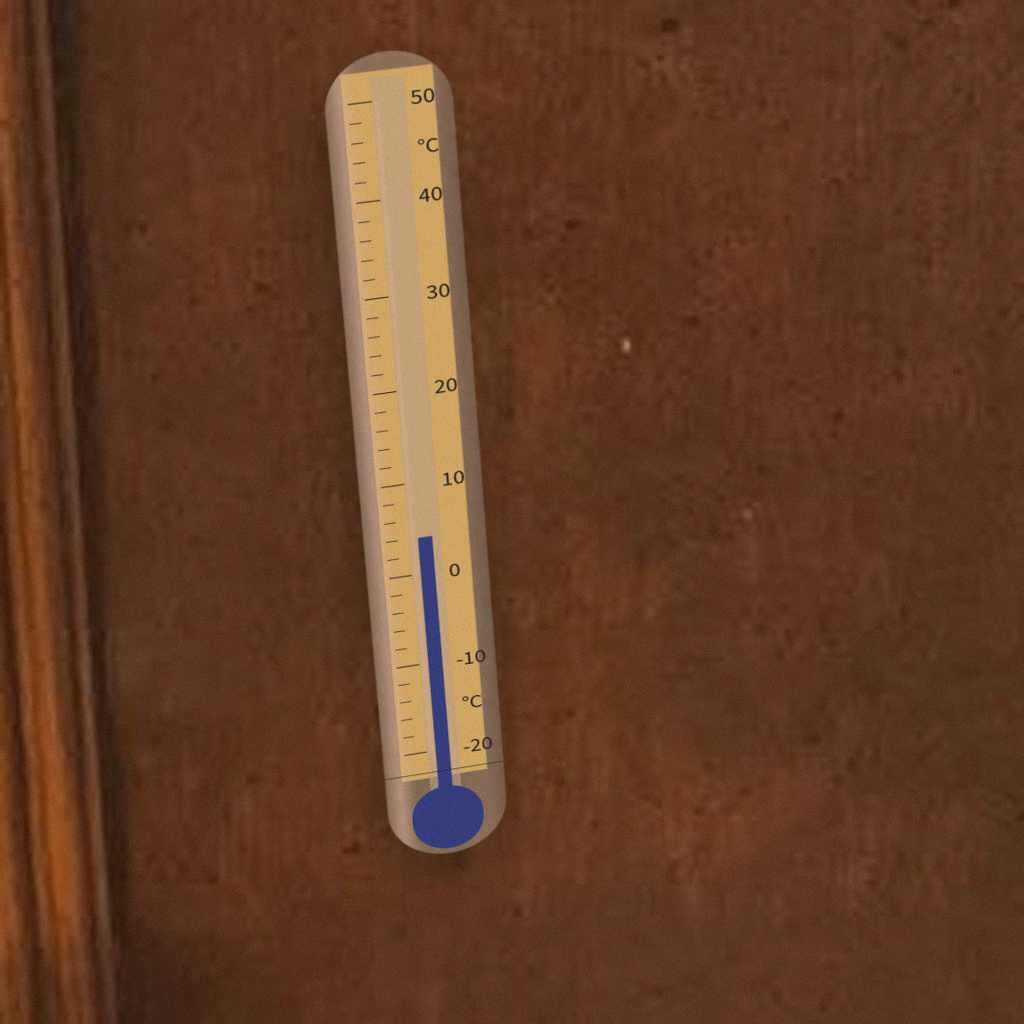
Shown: value=4 unit=°C
